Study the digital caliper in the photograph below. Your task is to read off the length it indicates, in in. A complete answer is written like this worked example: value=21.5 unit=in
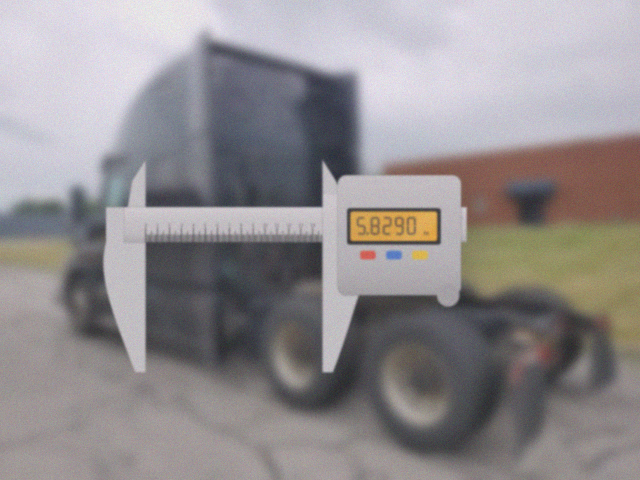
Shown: value=5.8290 unit=in
